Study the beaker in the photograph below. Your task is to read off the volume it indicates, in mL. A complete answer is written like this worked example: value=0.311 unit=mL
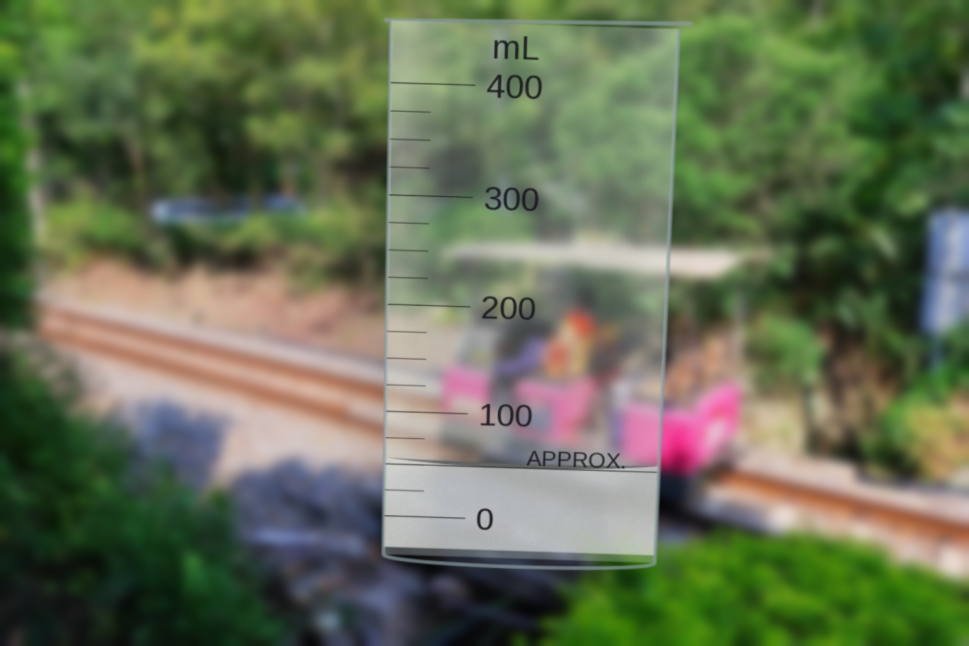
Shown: value=50 unit=mL
